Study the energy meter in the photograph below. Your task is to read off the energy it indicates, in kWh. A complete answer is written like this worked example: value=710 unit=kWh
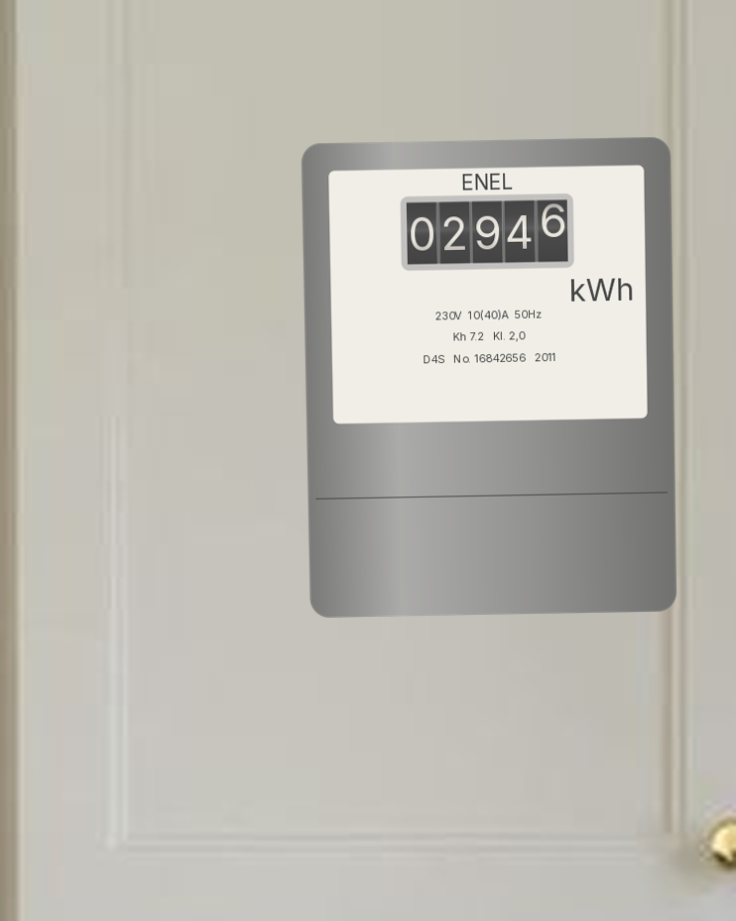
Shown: value=2946 unit=kWh
